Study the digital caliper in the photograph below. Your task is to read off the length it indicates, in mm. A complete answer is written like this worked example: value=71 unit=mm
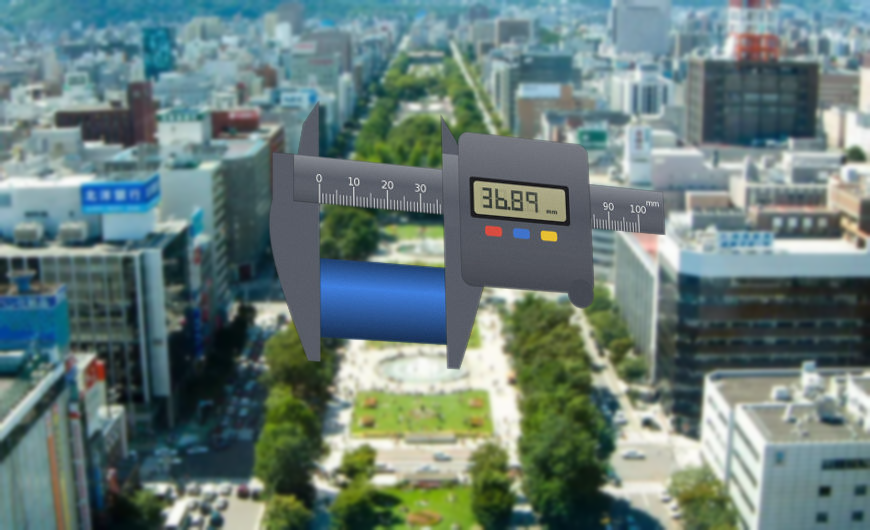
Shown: value=36.89 unit=mm
